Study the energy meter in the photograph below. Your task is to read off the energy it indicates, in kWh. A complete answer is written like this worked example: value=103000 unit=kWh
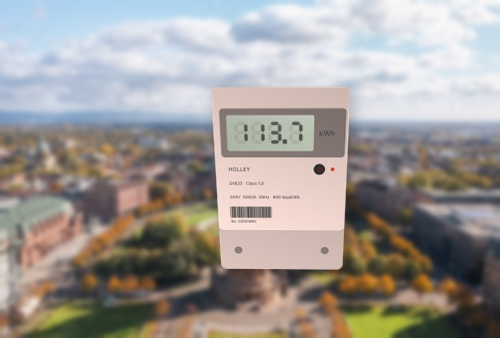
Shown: value=113.7 unit=kWh
